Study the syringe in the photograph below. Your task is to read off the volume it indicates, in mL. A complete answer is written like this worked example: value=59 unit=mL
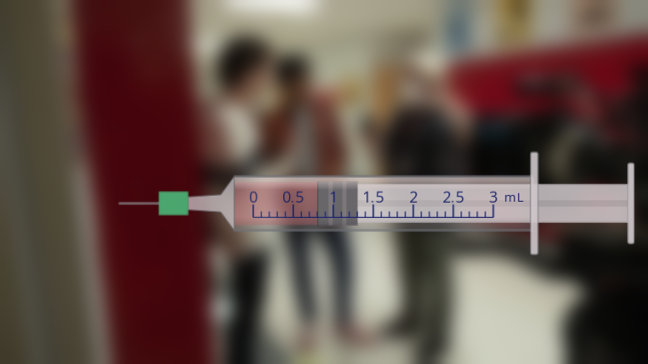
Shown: value=0.8 unit=mL
